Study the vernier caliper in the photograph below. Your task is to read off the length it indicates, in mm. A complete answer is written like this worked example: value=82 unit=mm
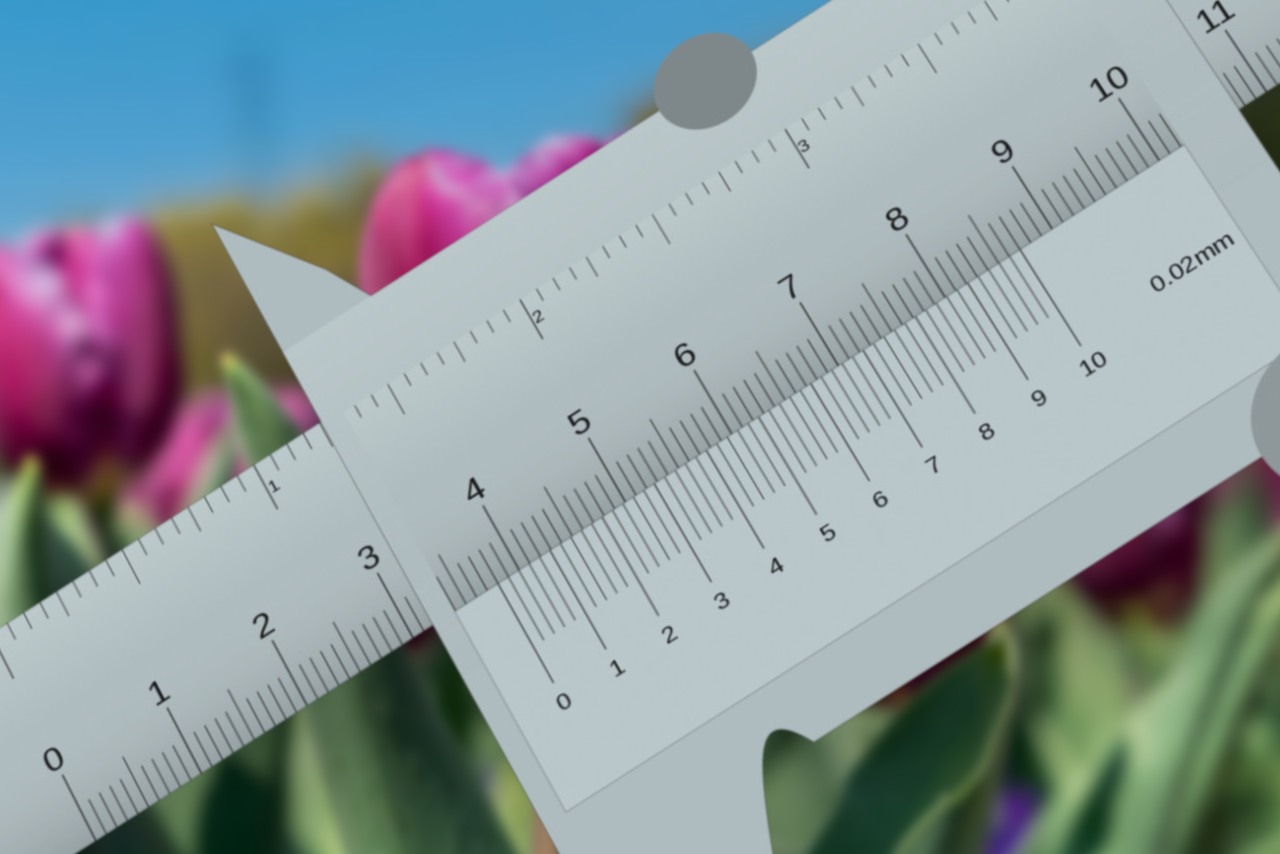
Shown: value=38.0 unit=mm
